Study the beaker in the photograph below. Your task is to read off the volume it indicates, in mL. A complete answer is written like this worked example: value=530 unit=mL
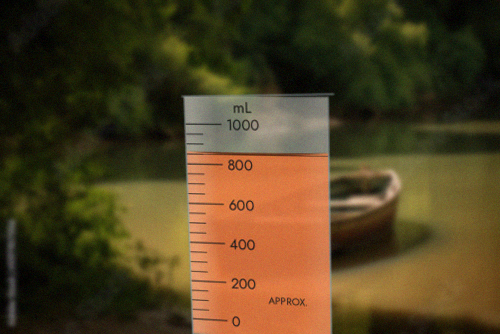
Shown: value=850 unit=mL
